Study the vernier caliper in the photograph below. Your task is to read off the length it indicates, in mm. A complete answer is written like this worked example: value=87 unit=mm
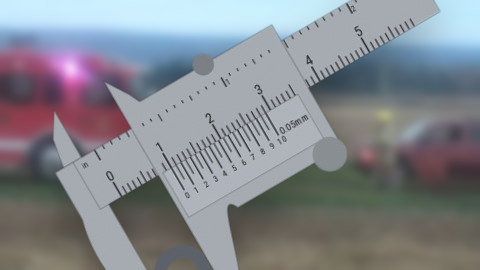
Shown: value=10.0 unit=mm
